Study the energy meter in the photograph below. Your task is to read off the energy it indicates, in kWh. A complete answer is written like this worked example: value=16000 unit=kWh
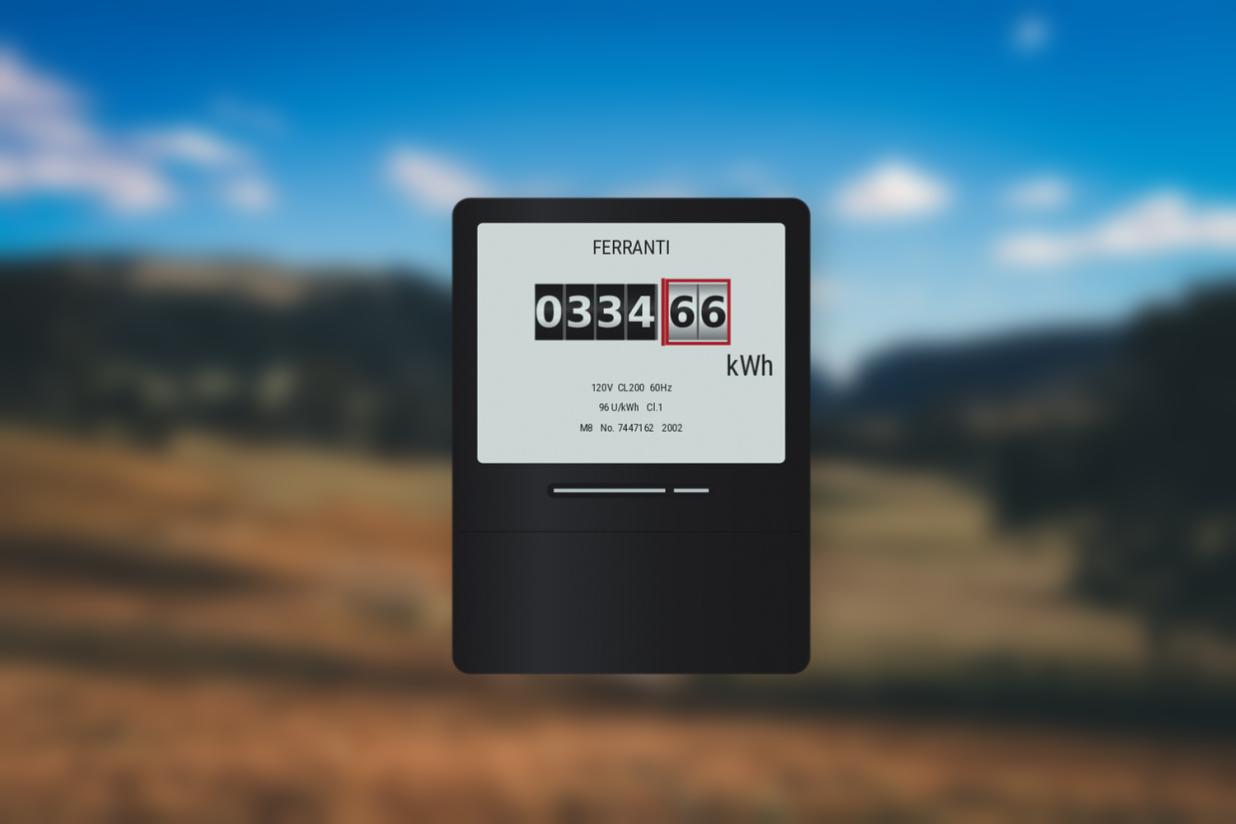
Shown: value=334.66 unit=kWh
